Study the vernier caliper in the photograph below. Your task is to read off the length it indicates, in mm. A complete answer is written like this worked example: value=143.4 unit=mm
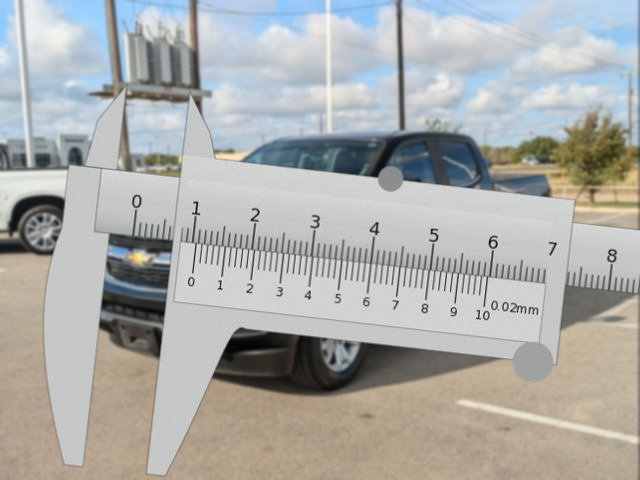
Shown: value=10.6 unit=mm
